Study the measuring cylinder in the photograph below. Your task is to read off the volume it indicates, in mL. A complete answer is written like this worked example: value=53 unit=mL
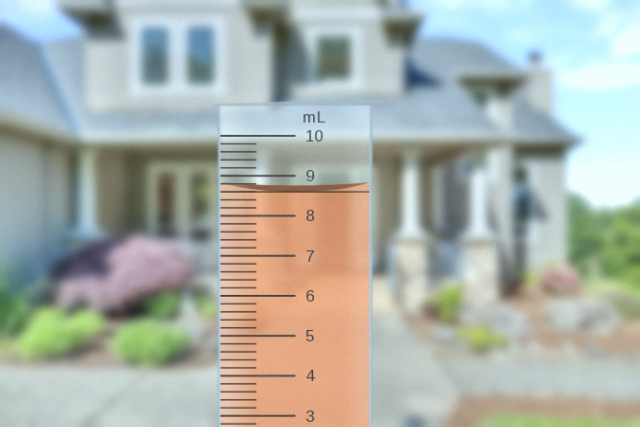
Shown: value=8.6 unit=mL
